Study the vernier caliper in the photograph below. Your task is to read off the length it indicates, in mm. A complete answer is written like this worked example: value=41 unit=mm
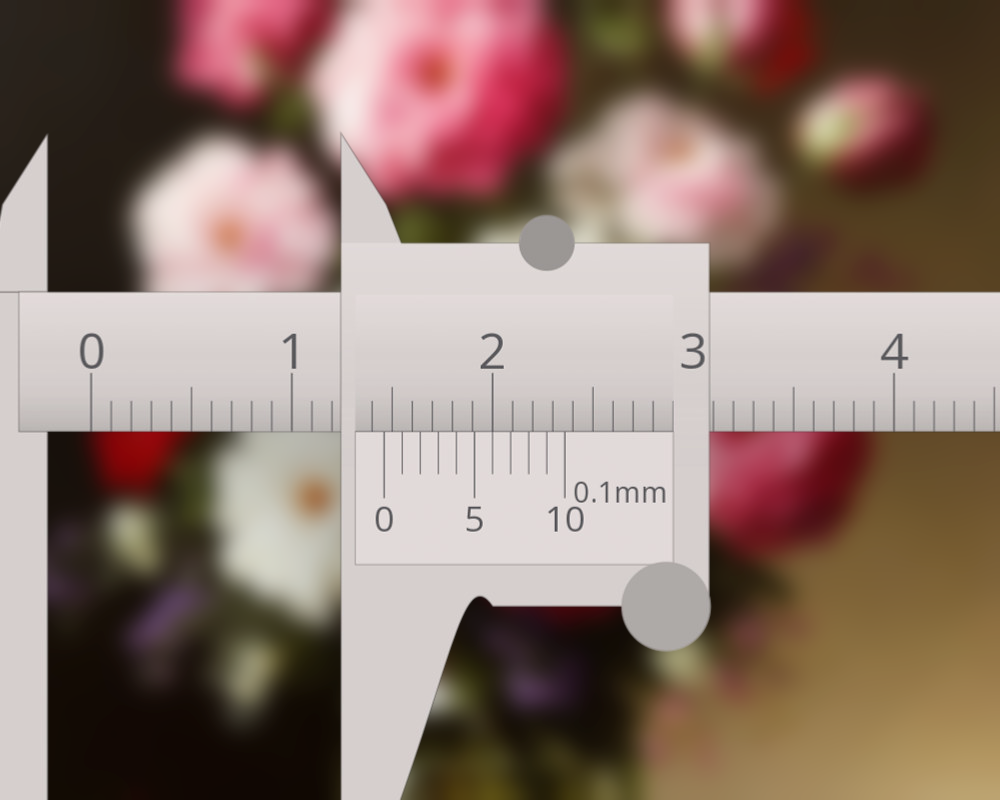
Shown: value=14.6 unit=mm
